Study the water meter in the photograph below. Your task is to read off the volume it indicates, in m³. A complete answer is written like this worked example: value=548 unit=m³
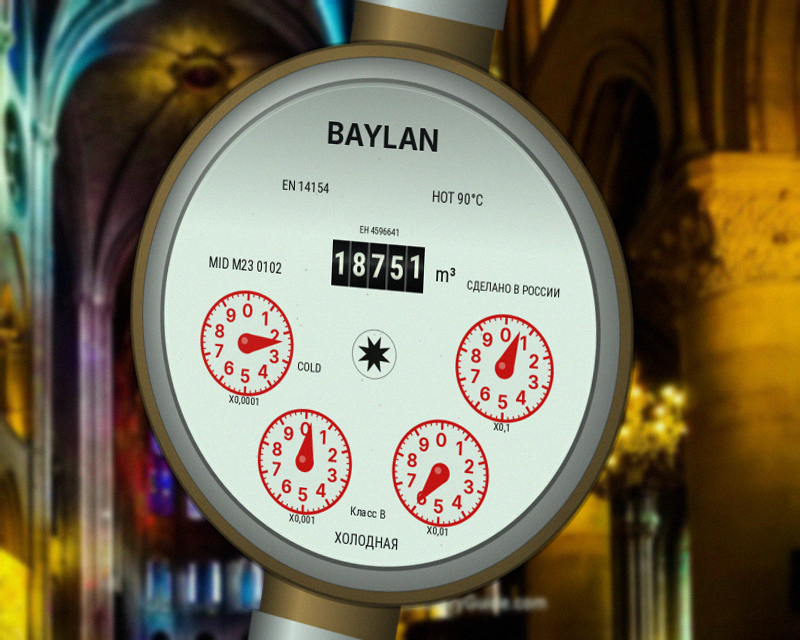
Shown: value=18751.0602 unit=m³
